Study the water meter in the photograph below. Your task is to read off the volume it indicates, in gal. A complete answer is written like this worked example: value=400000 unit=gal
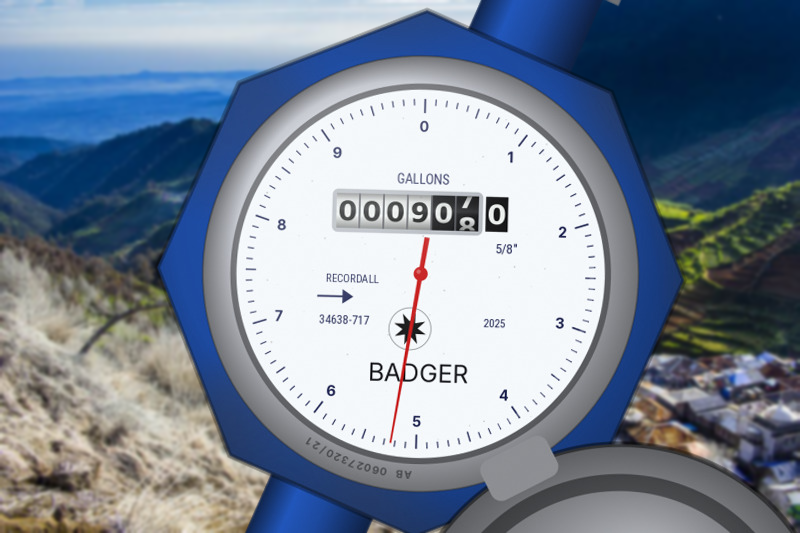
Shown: value=9075.2 unit=gal
